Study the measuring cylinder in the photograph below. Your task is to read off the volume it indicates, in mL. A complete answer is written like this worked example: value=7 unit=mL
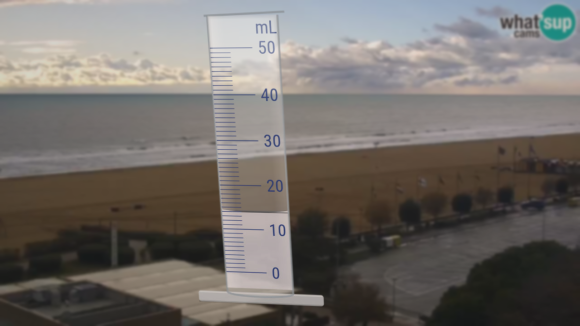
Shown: value=14 unit=mL
